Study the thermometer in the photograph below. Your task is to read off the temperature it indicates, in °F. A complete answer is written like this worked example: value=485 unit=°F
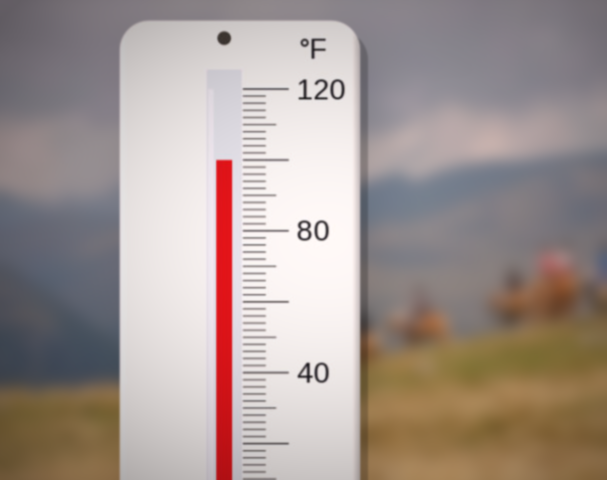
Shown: value=100 unit=°F
